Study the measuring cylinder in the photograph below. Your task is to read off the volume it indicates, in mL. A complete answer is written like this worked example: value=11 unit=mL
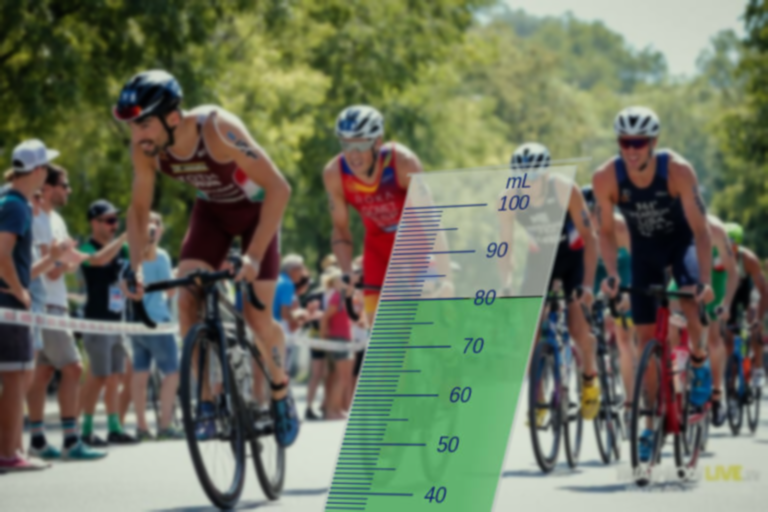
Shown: value=80 unit=mL
